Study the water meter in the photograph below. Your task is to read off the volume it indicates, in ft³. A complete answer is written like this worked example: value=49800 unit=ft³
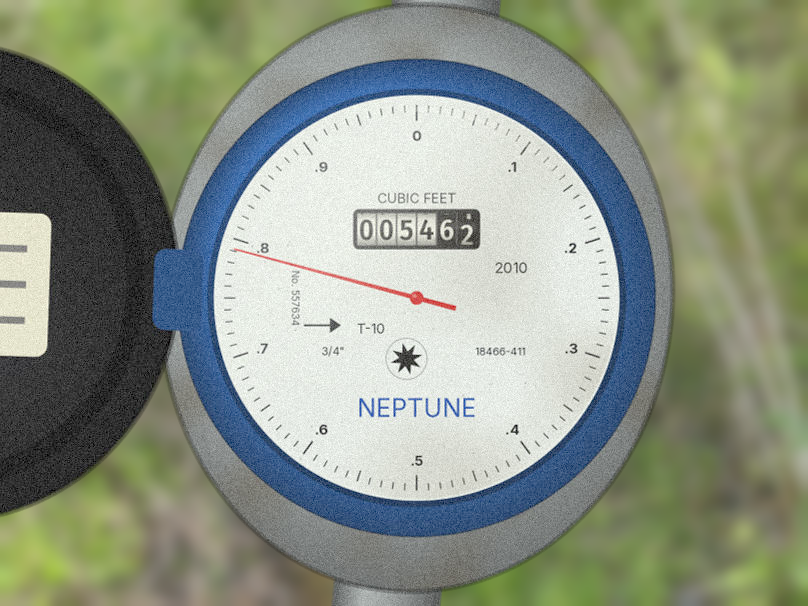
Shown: value=5461.79 unit=ft³
